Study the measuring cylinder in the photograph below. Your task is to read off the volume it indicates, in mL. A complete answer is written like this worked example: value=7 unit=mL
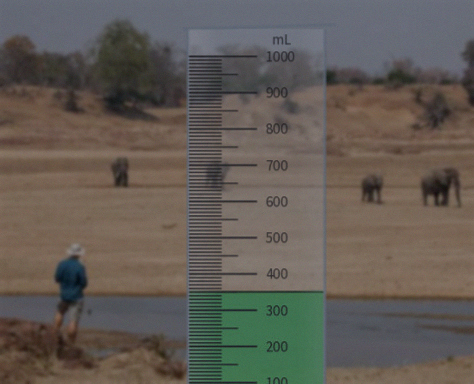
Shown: value=350 unit=mL
